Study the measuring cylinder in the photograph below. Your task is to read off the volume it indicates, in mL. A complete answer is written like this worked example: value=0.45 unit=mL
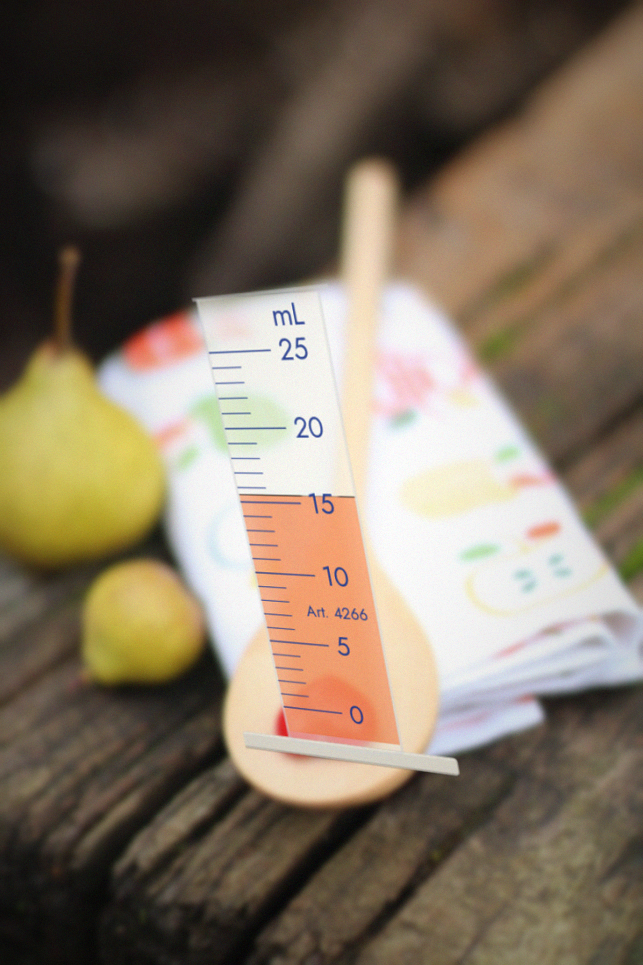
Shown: value=15.5 unit=mL
